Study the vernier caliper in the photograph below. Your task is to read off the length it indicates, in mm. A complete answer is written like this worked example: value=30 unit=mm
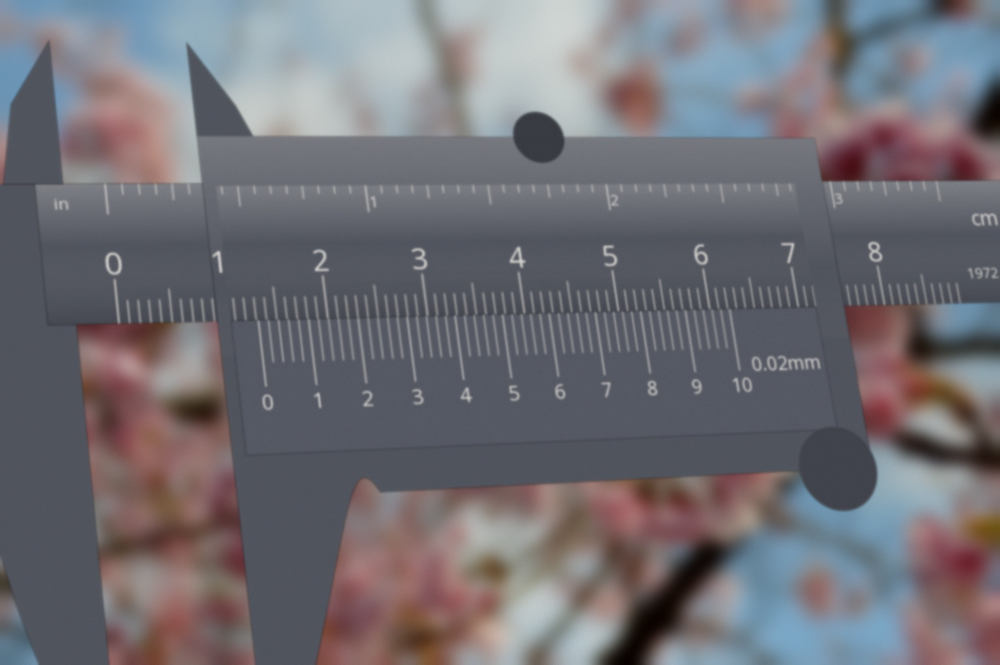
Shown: value=13.2 unit=mm
